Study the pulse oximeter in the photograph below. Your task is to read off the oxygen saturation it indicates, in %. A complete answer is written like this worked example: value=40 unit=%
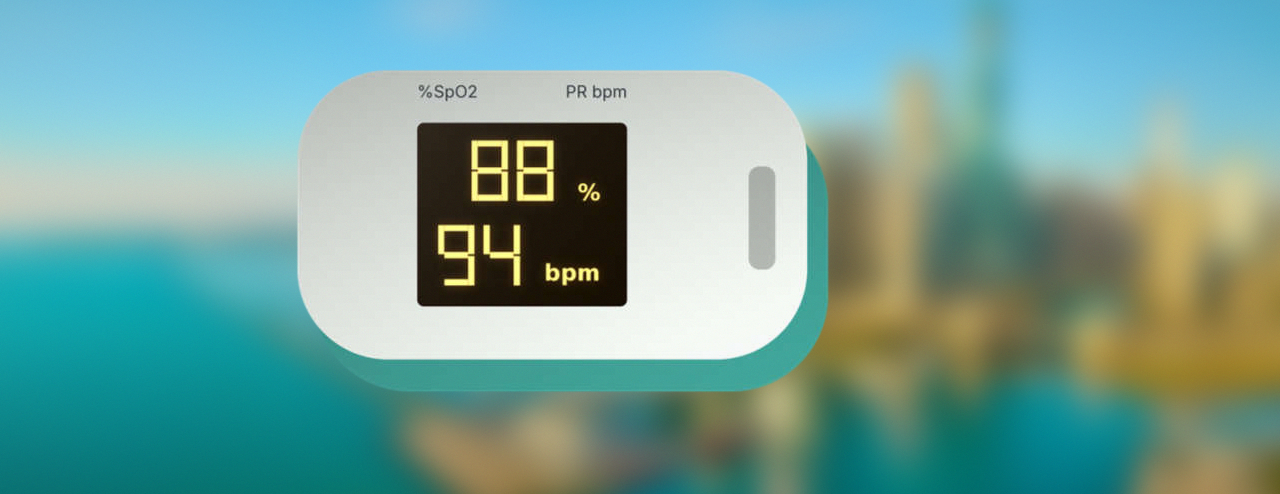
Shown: value=88 unit=%
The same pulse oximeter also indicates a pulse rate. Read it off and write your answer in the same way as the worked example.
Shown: value=94 unit=bpm
